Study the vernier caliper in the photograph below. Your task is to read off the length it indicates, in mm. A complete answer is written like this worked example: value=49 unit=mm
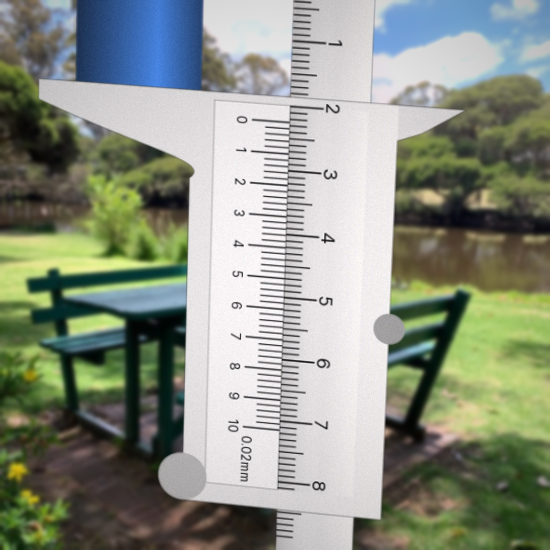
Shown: value=22.5 unit=mm
